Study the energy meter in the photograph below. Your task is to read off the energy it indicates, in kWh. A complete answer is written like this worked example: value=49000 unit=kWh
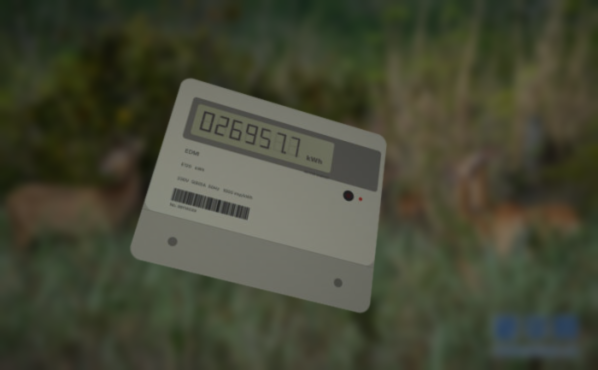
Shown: value=26957.7 unit=kWh
